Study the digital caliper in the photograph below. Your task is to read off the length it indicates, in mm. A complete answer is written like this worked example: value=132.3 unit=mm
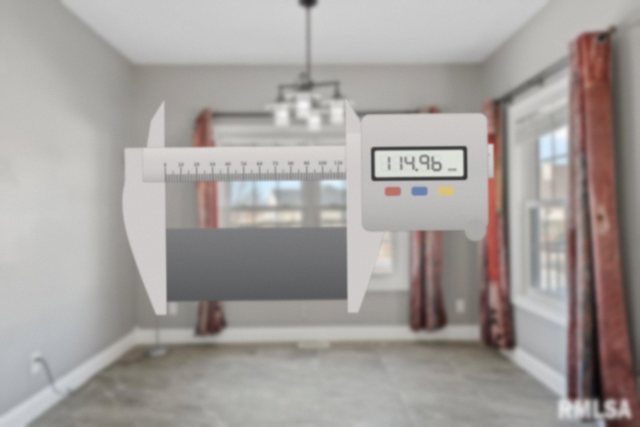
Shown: value=114.96 unit=mm
